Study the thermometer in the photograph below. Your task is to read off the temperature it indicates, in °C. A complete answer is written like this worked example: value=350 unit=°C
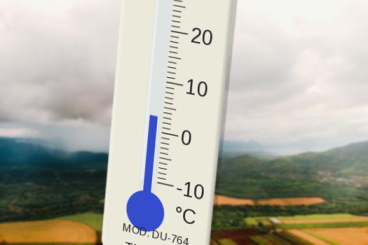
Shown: value=3 unit=°C
